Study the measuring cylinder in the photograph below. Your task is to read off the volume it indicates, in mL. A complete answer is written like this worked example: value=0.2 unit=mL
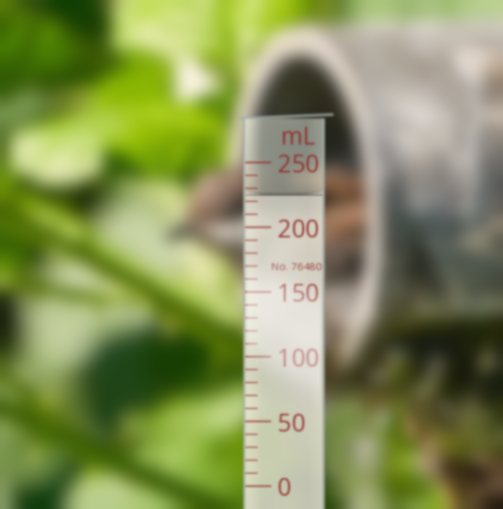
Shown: value=225 unit=mL
